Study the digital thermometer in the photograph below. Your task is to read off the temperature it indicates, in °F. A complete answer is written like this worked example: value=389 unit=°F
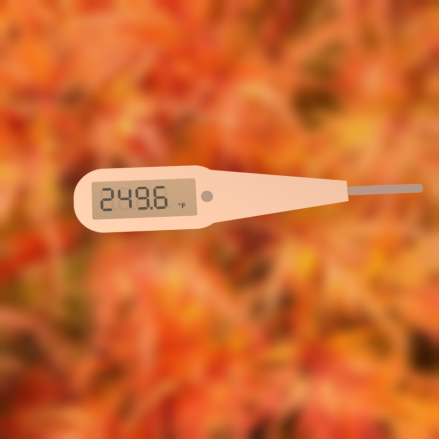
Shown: value=249.6 unit=°F
